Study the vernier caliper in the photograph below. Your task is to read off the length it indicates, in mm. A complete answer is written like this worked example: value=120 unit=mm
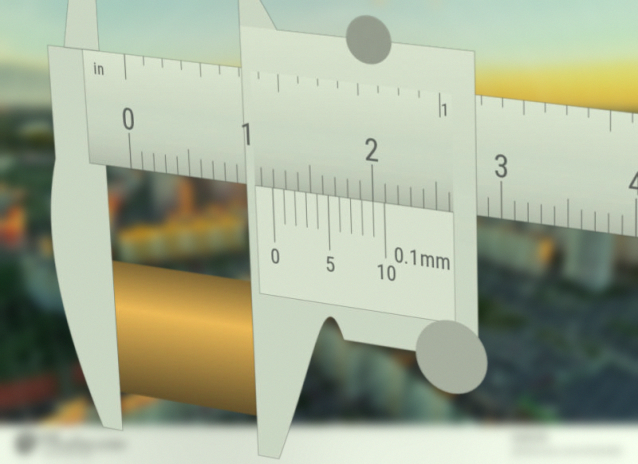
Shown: value=11.9 unit=mm
